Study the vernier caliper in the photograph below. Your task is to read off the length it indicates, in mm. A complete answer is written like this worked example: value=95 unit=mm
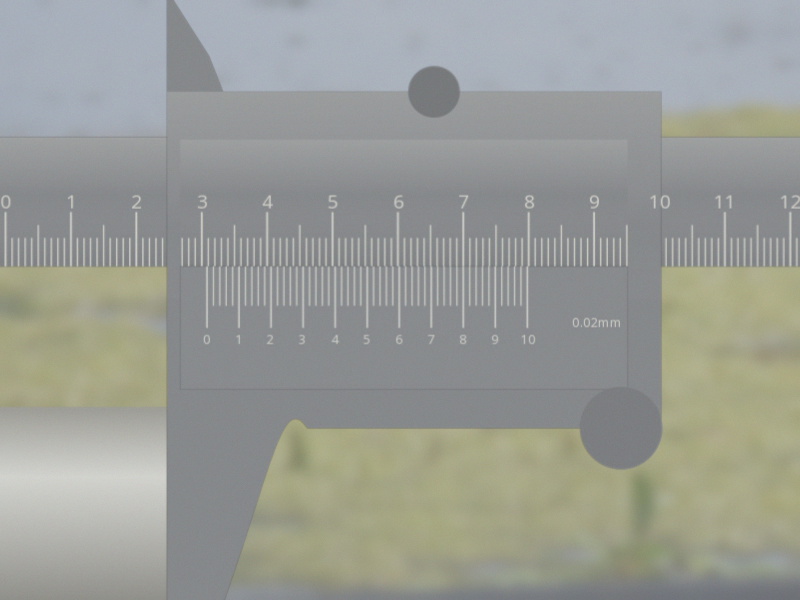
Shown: value=30.8 unit=mm
